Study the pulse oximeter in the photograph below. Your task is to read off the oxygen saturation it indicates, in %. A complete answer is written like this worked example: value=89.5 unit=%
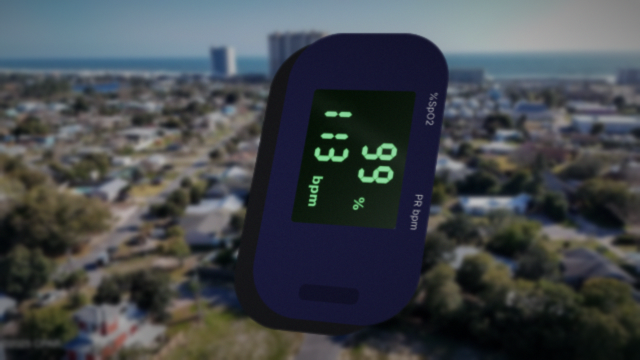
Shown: value=99 unit=%
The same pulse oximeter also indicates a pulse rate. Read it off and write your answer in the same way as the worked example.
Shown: value=113 unit=bpm
